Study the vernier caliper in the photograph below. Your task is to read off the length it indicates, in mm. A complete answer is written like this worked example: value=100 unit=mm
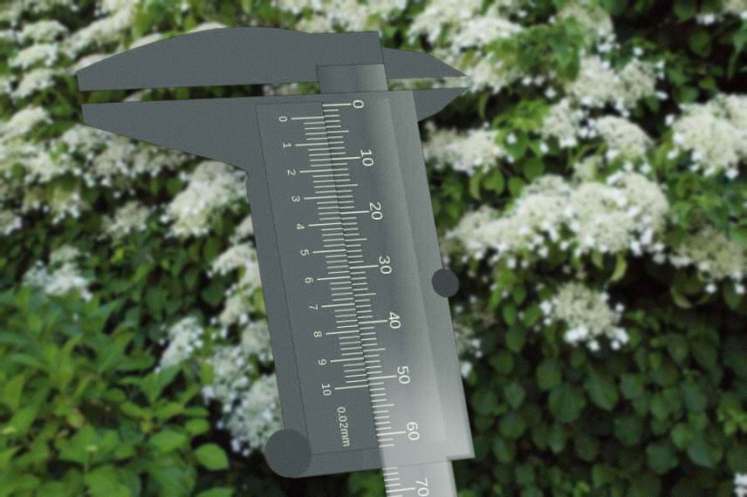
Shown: value=2.2 unit=mm
